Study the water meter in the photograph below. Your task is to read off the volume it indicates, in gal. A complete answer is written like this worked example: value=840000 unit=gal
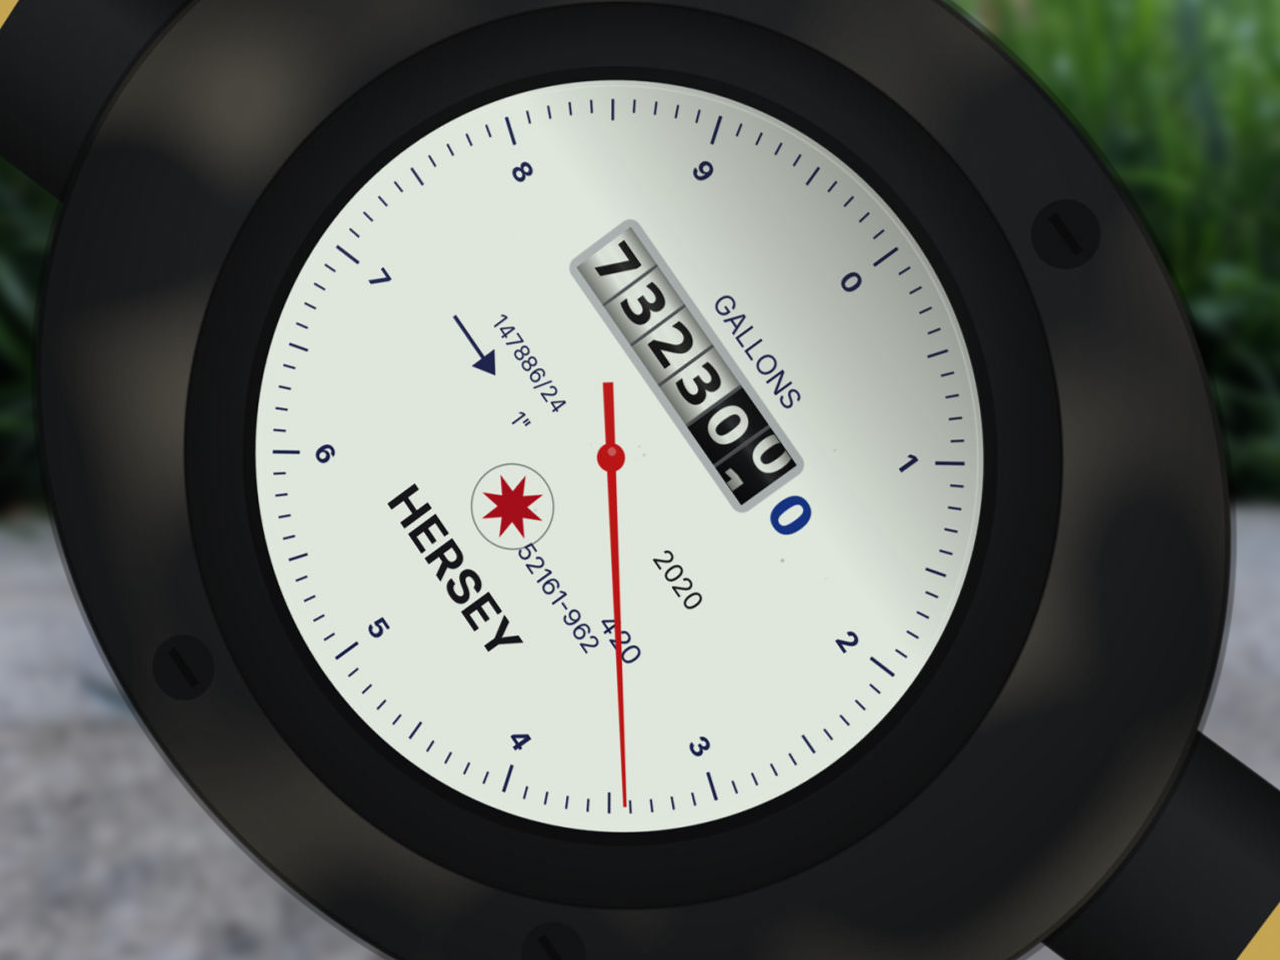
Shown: value=7323003.4 unit=gal
